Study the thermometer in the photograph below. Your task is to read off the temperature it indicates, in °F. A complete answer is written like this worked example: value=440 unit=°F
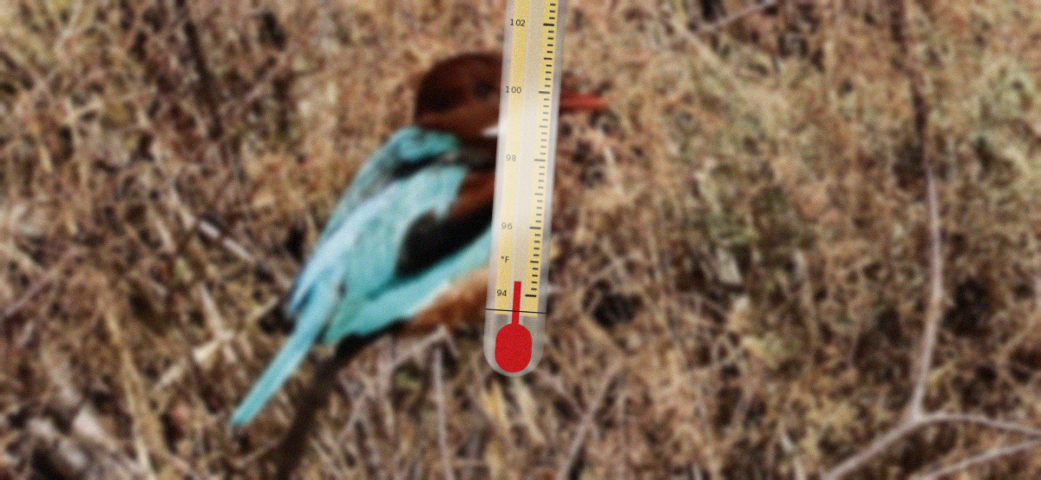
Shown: value=94.4 unit=°F
